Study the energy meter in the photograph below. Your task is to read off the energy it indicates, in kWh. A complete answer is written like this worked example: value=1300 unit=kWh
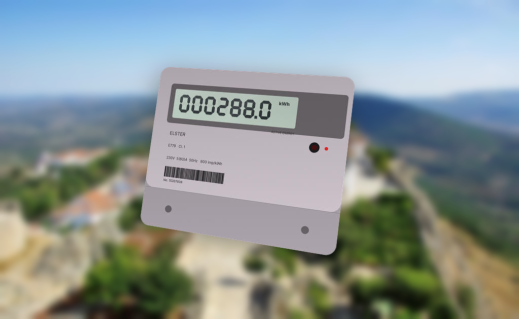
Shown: value=288.0 unit=kWh
